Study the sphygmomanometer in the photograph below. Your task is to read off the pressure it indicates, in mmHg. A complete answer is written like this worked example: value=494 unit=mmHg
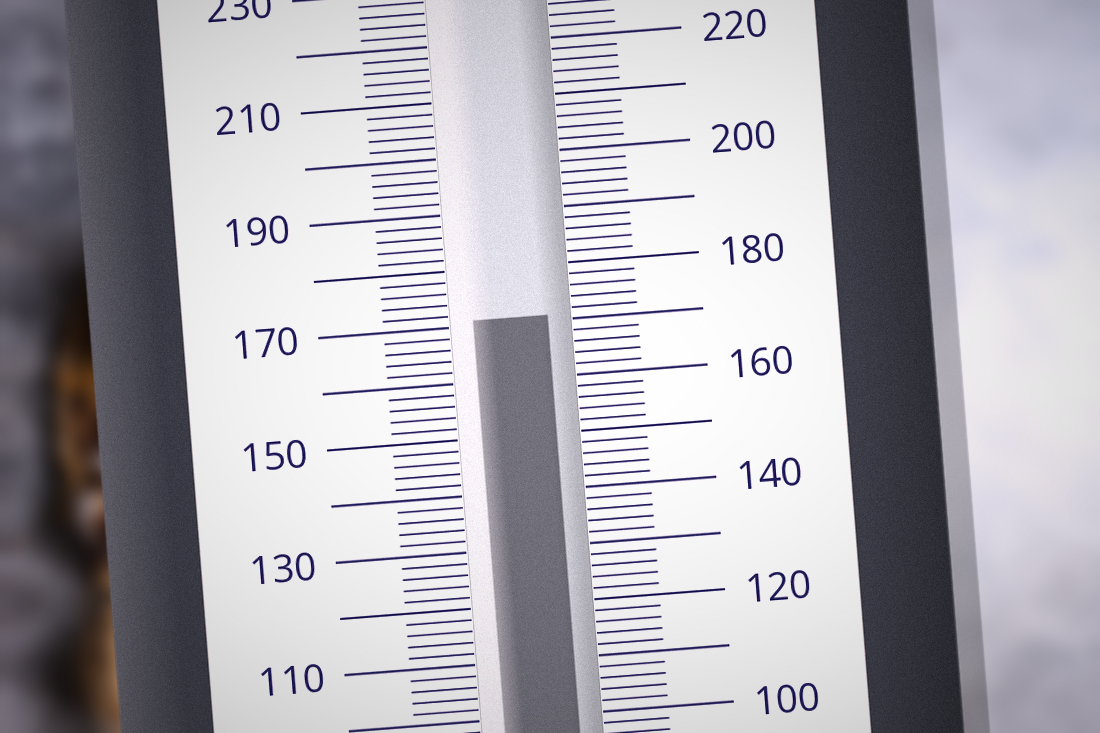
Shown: value=171 unit=mmHg
